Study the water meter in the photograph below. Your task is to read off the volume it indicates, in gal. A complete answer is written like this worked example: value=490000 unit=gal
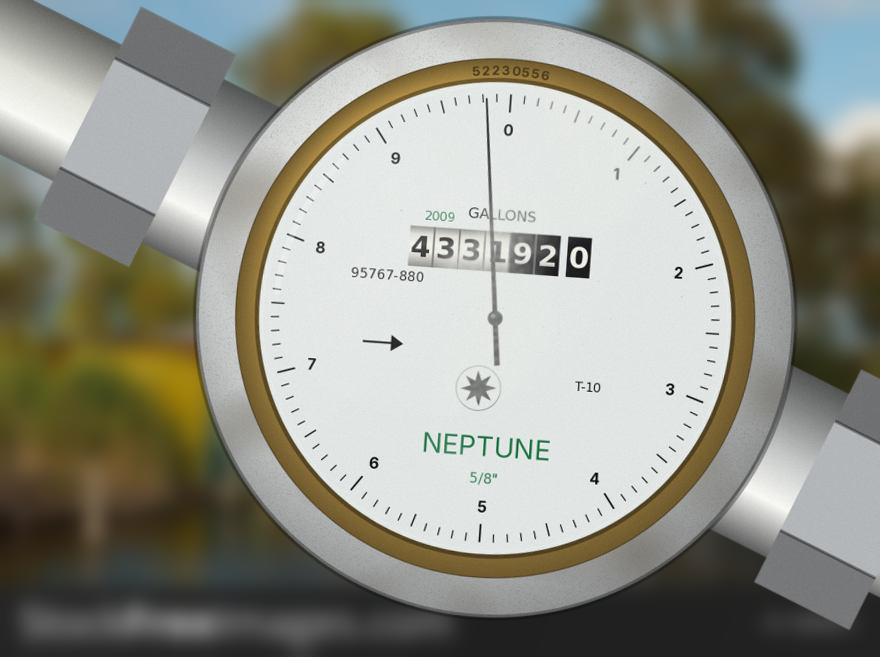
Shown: value=4331919.8 unit=gal
